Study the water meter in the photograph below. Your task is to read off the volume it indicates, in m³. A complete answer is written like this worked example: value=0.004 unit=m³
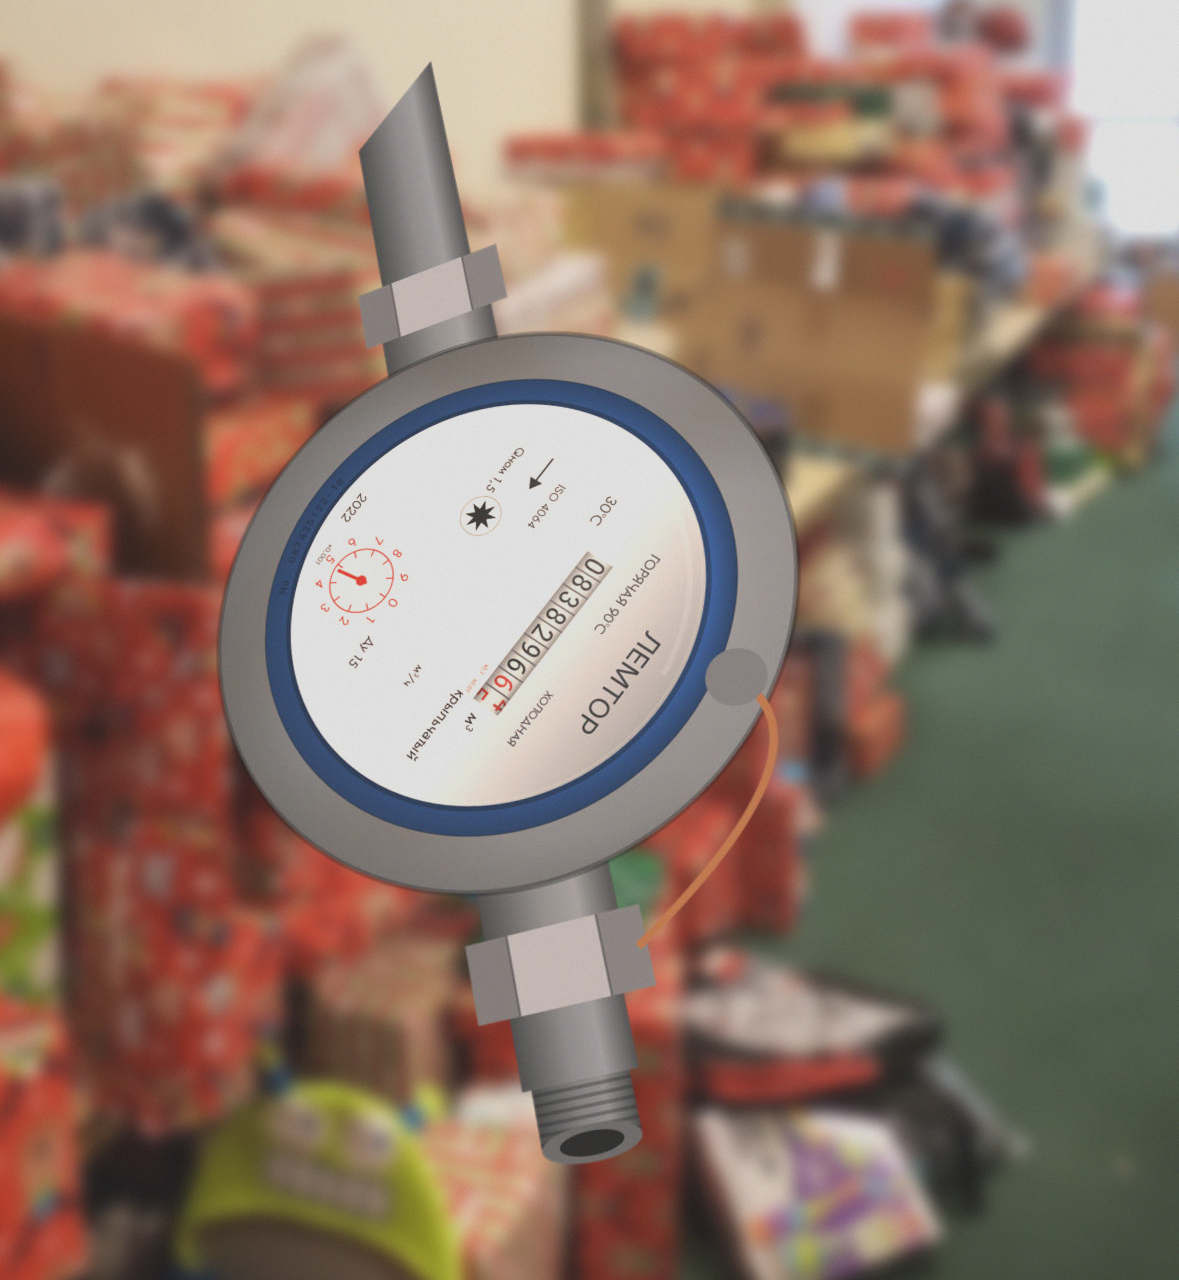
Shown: value=838296.644 unit=m³
